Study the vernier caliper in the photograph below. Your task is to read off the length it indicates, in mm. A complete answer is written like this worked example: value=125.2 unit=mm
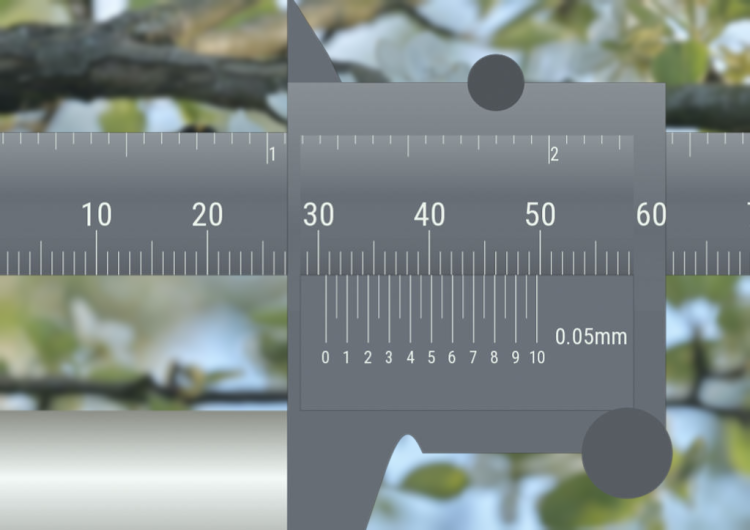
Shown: value=30.7 unit=mm
